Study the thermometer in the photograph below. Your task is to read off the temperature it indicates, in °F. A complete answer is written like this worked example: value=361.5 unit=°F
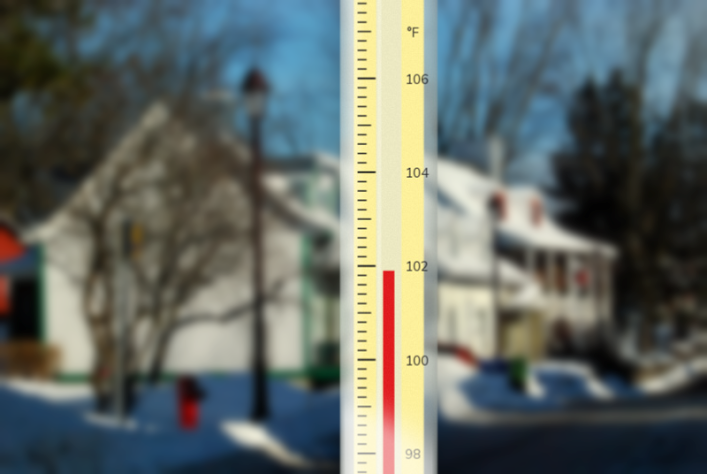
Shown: value=101.9 unit=°F
